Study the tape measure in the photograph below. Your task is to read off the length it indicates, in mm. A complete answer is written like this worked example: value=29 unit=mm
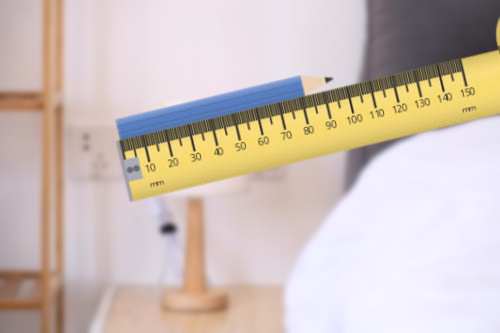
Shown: value=95 unit=mm
